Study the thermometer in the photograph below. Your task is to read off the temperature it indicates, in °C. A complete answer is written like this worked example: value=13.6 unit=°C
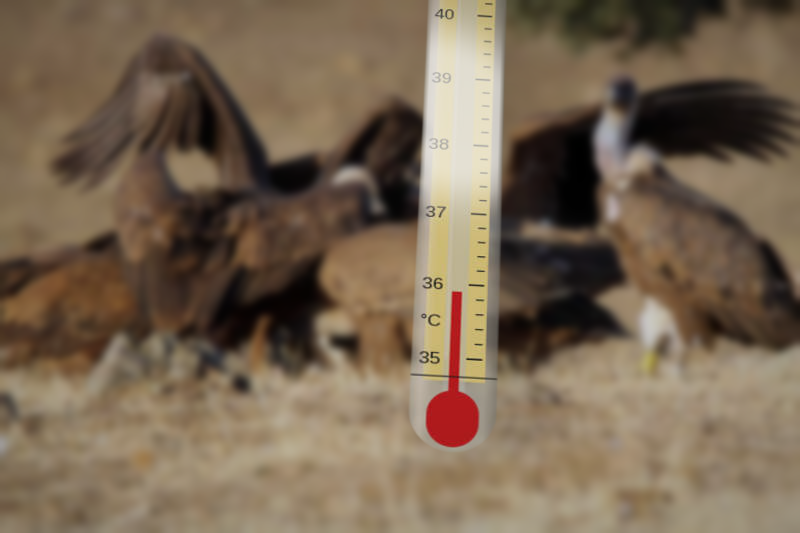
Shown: value=35.9 unit=°C
